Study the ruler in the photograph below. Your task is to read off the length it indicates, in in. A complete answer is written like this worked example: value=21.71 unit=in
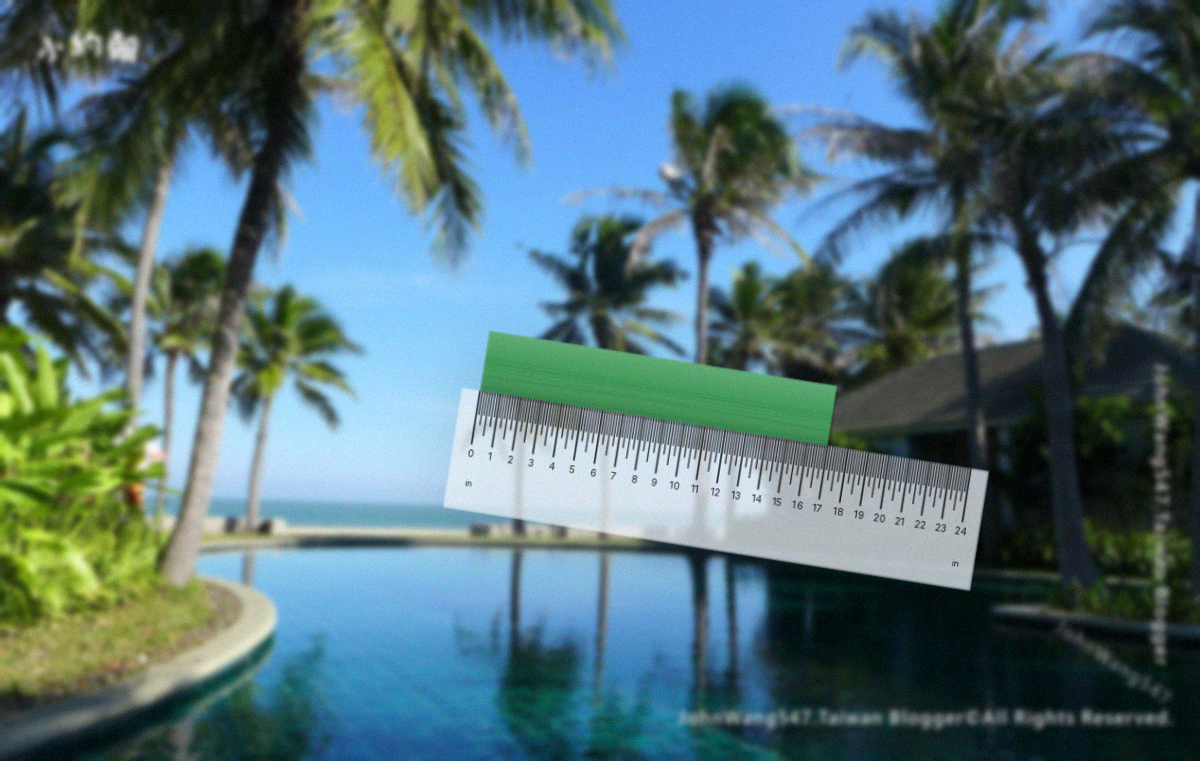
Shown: value=17 unit=in
